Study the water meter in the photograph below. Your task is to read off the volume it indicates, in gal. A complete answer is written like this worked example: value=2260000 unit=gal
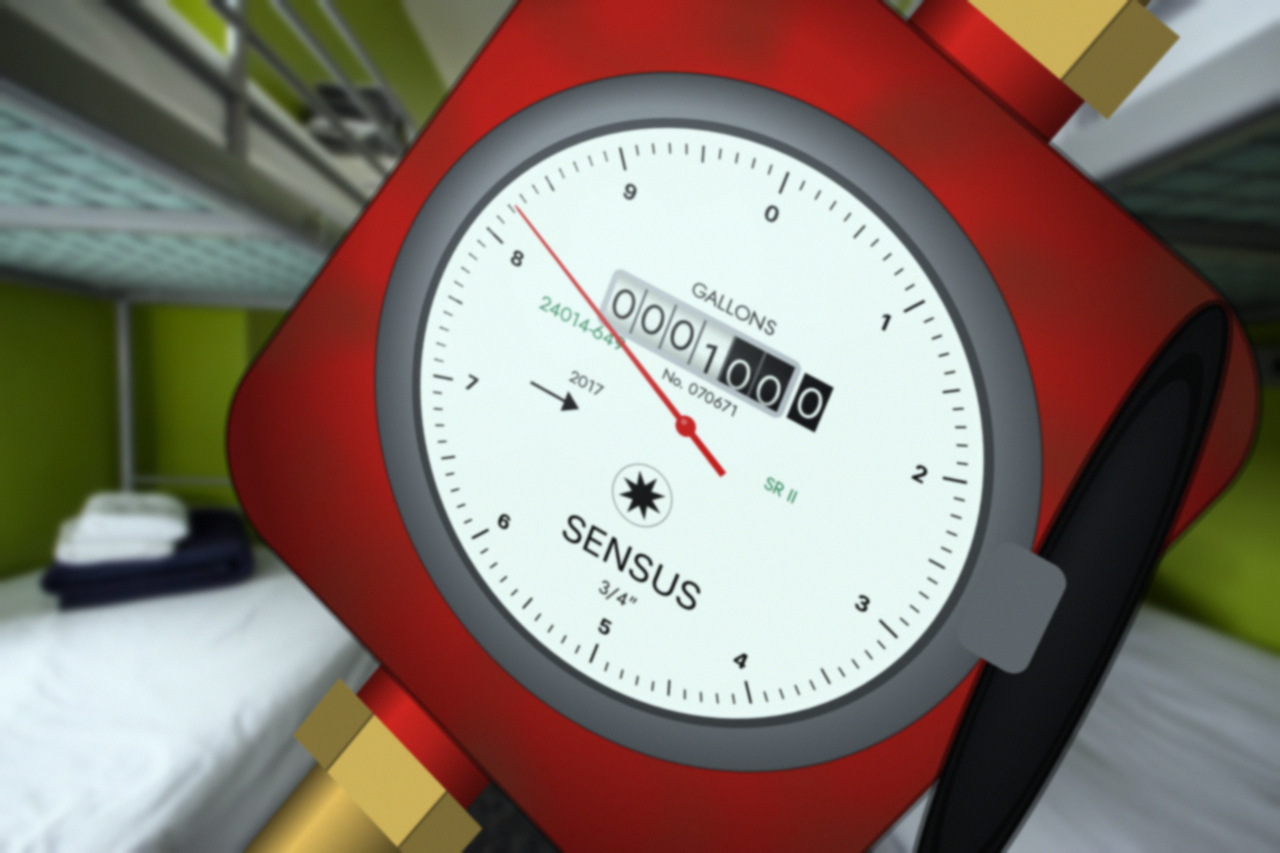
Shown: value=998.2 unit=gal
